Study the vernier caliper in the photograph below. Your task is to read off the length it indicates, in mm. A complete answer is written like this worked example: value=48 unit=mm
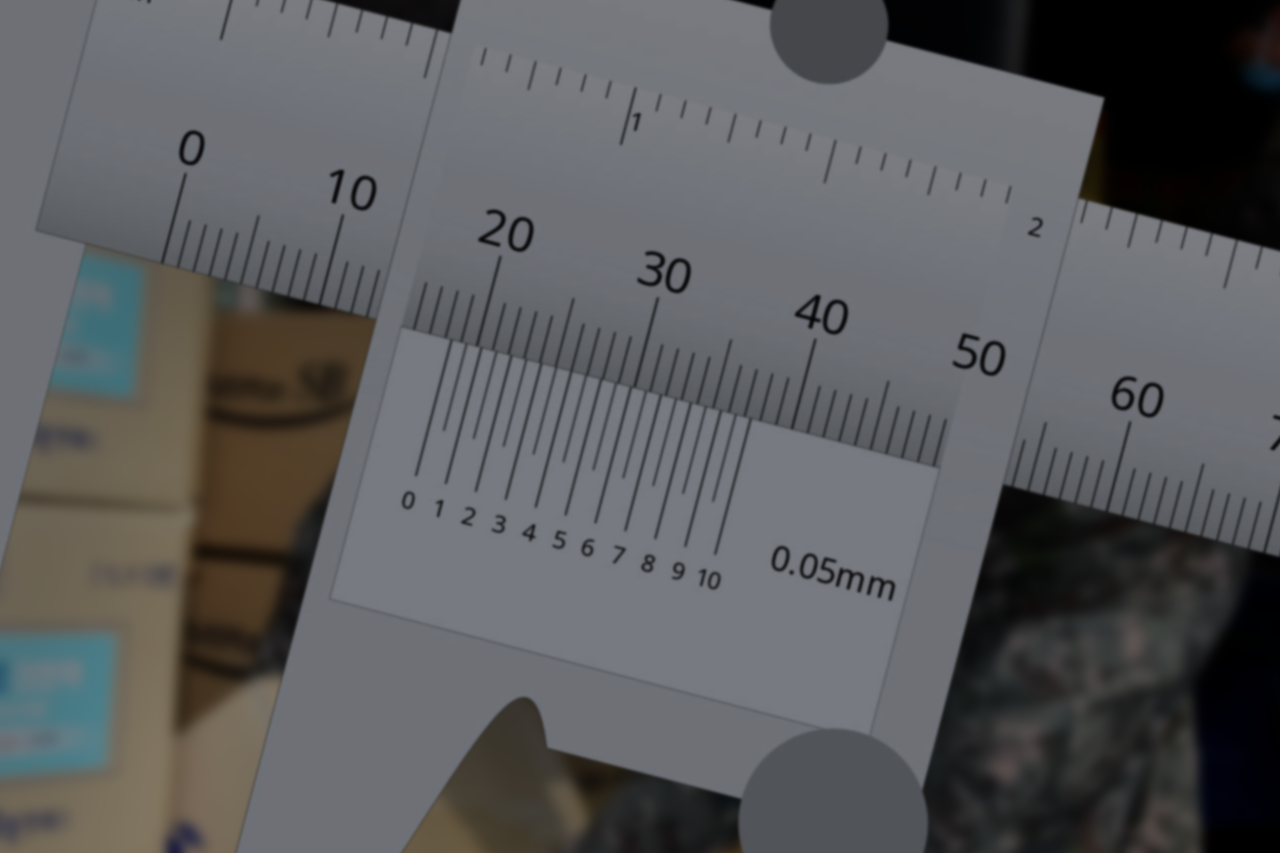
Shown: value=18.4 unit=mm
